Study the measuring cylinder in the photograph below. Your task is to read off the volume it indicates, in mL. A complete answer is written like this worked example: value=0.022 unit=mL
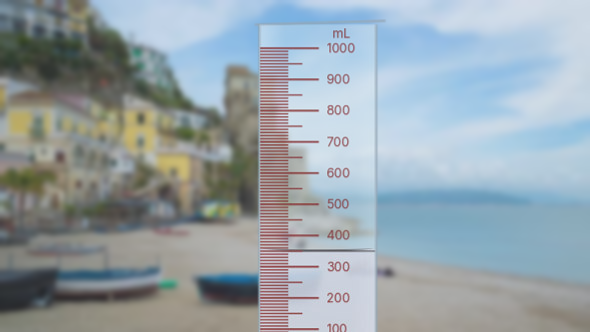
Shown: value=350 unit=mL
